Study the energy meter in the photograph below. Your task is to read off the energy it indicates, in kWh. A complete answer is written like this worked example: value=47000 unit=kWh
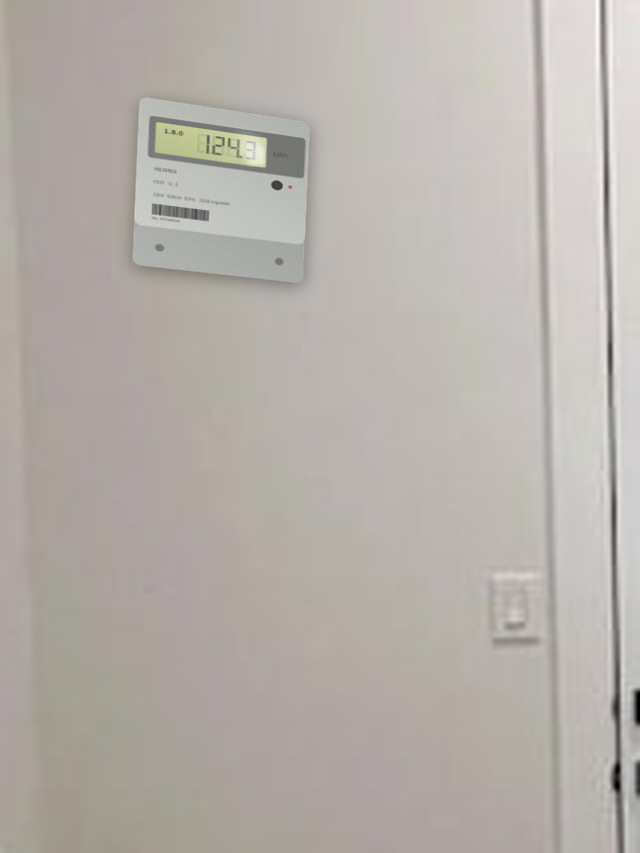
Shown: value=124.3 unit=kWh
